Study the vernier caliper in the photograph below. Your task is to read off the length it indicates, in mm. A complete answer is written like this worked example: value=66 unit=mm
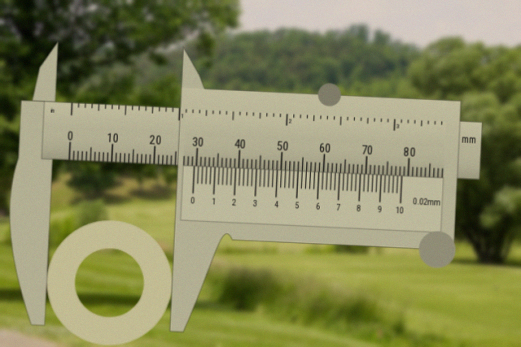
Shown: value=29.5 unit=mm
